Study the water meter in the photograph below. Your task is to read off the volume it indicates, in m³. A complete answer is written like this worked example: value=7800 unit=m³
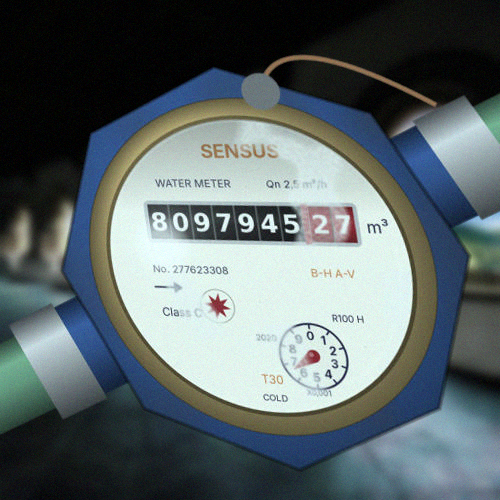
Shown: value=8097945.276 unit=m³
